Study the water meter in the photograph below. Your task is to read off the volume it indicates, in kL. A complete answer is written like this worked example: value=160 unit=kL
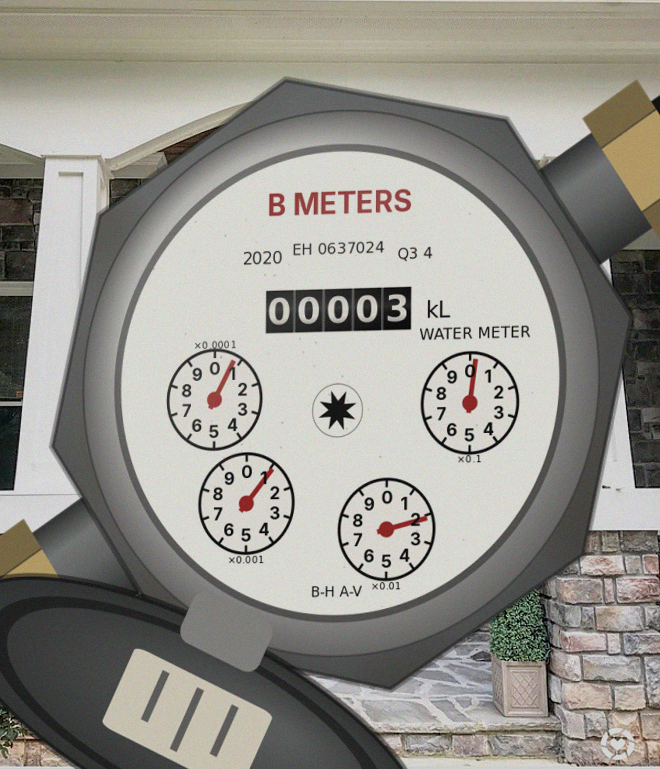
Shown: value=3.0210 unit=kL
